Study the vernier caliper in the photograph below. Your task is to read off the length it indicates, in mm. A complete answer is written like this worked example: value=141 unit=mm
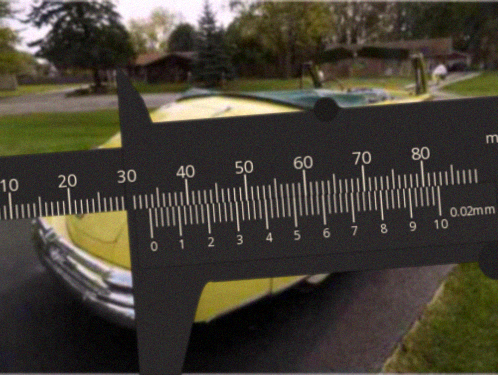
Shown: value=33.5 unit=mm
